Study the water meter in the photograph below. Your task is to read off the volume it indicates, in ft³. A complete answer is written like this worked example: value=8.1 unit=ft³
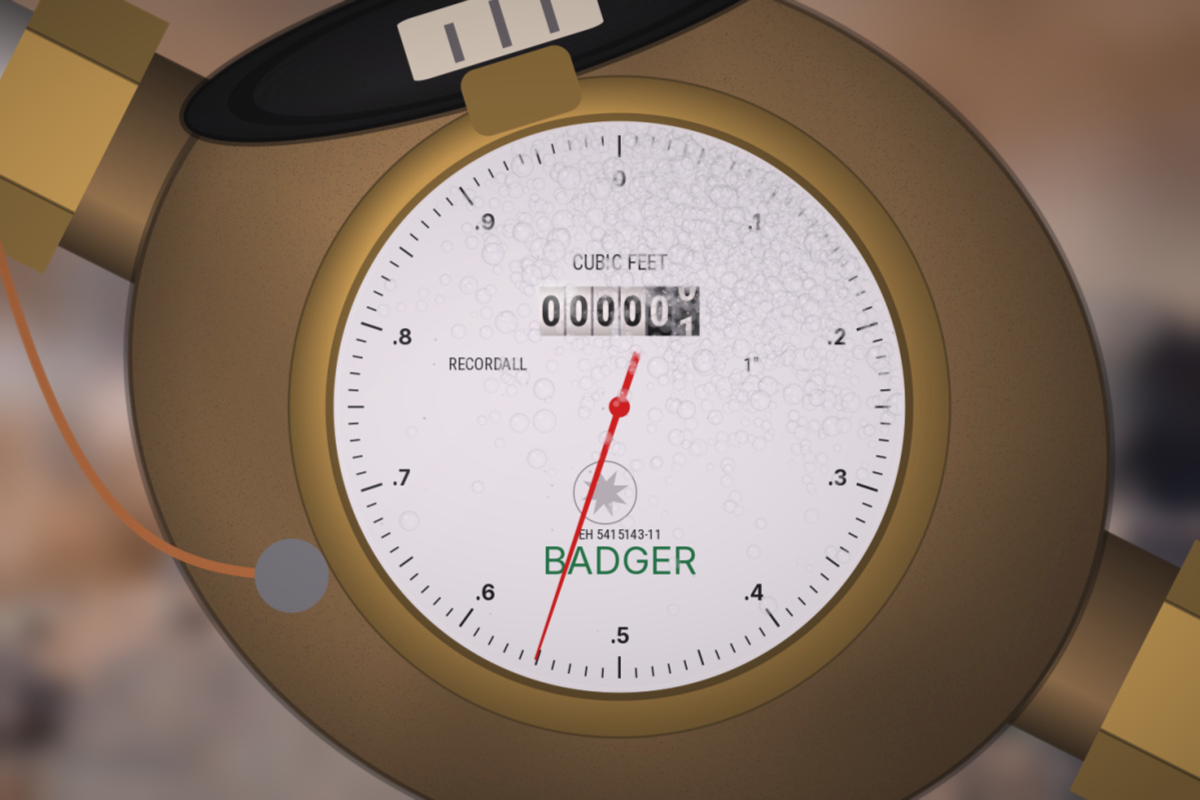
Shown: value=0.55 unit=ft³
